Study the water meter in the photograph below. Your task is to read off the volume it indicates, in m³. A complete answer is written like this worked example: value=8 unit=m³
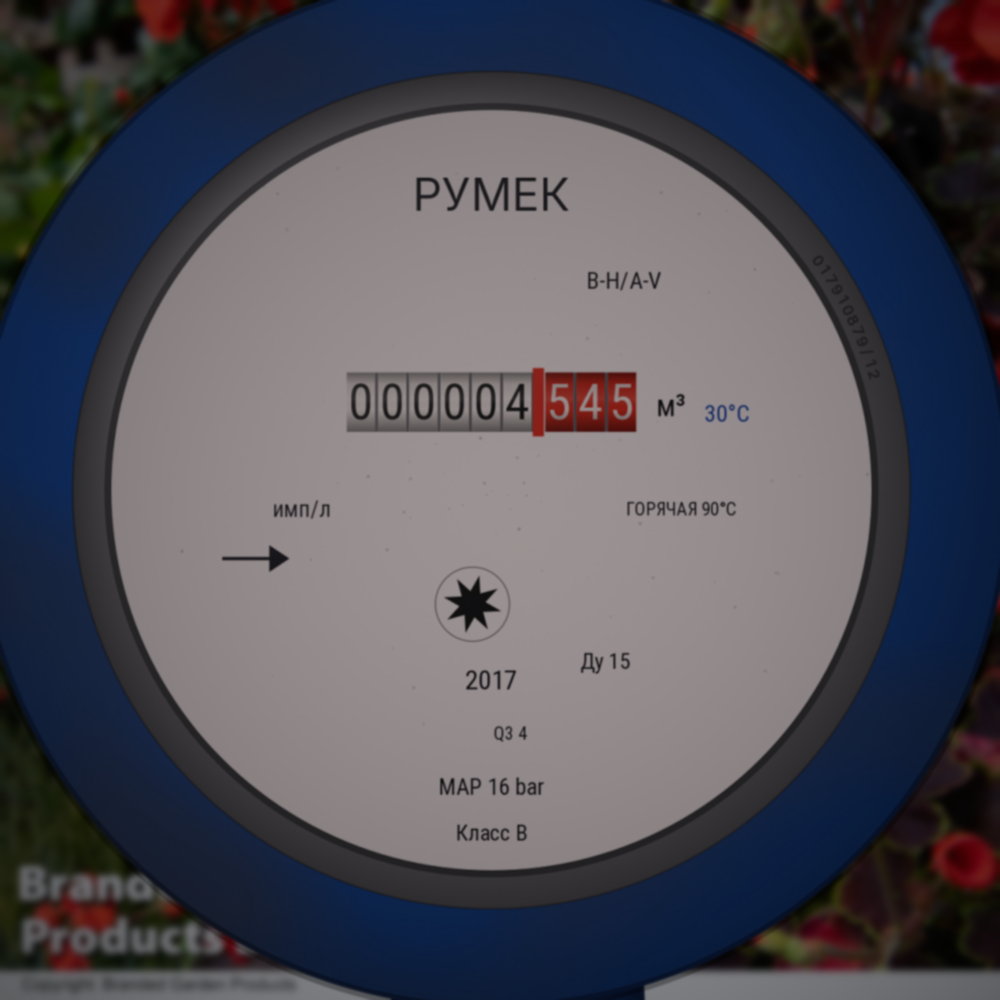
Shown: value=4.545 unit=m³
